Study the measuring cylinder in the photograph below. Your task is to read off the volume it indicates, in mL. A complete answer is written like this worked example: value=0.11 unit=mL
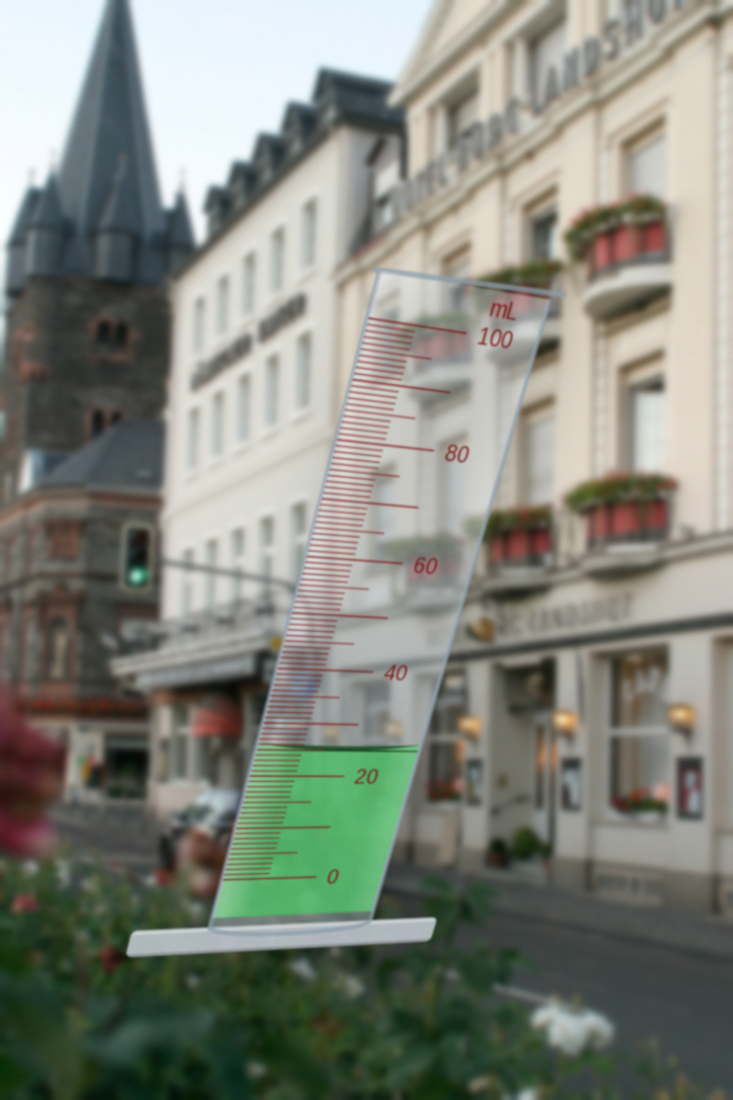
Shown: value=25 unit=mL
